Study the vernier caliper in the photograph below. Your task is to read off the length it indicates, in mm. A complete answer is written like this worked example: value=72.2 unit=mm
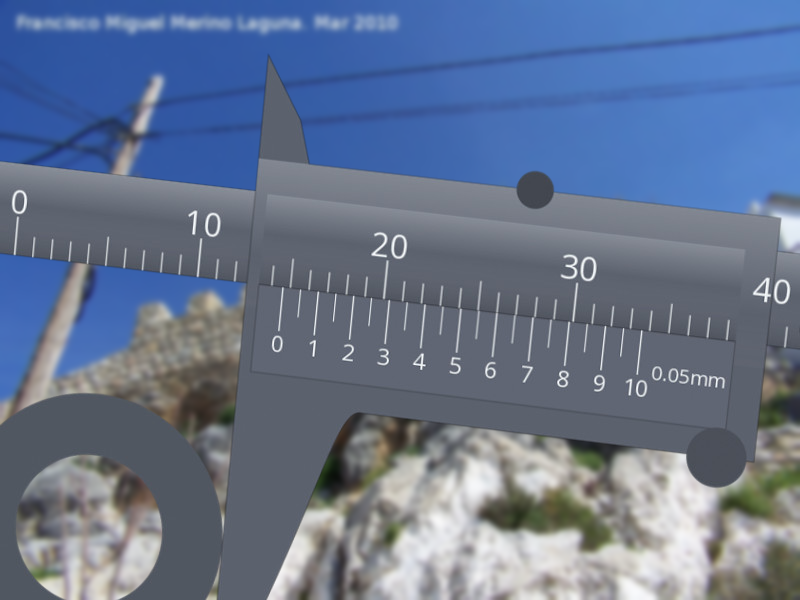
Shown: value=14.6 unit=mm
